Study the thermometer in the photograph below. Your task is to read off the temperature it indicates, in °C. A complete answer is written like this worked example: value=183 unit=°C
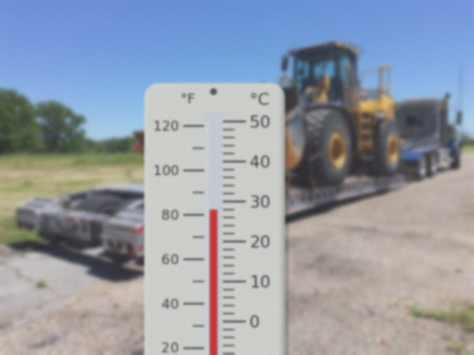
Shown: value=28 unit=°C
